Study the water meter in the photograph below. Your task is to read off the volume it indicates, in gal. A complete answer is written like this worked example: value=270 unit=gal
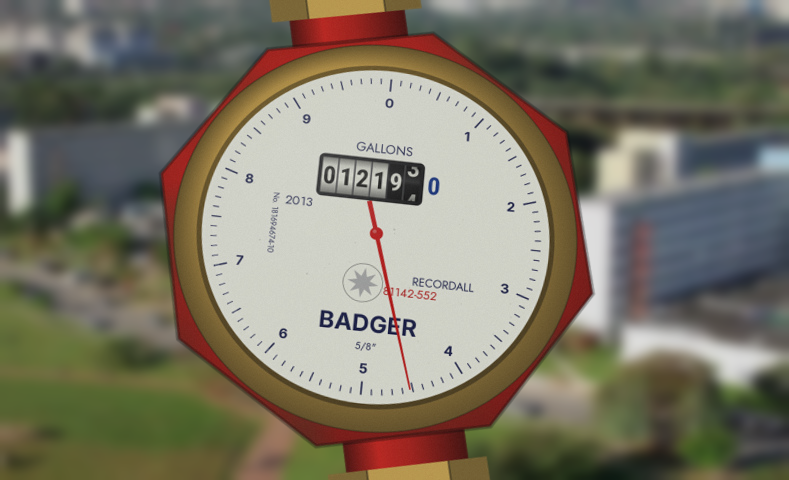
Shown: value=121934.5 unit=gal
